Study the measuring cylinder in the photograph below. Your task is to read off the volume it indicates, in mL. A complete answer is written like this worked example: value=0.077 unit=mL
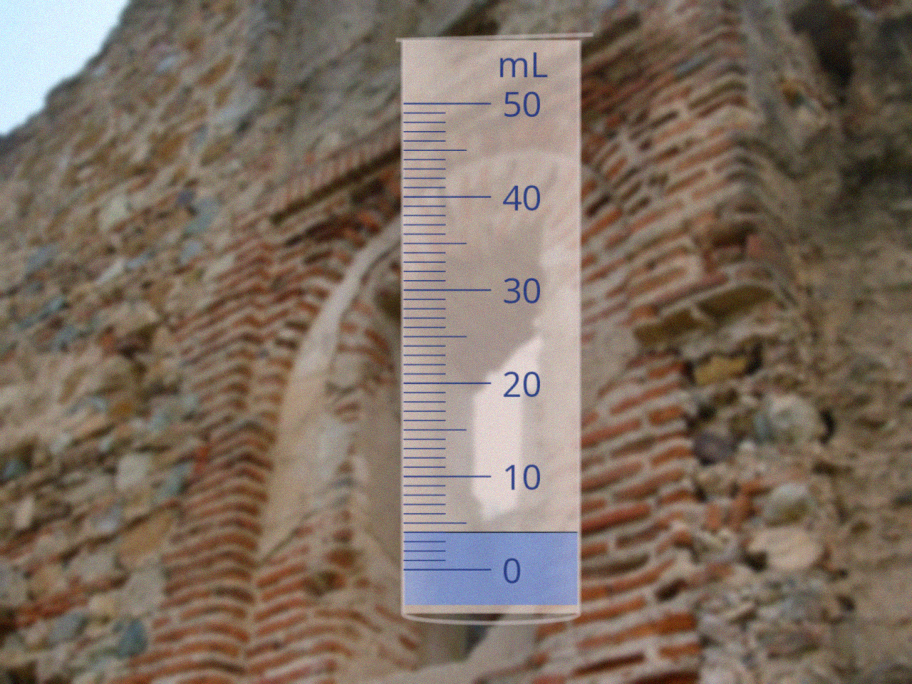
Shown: value=4 unit=mL
